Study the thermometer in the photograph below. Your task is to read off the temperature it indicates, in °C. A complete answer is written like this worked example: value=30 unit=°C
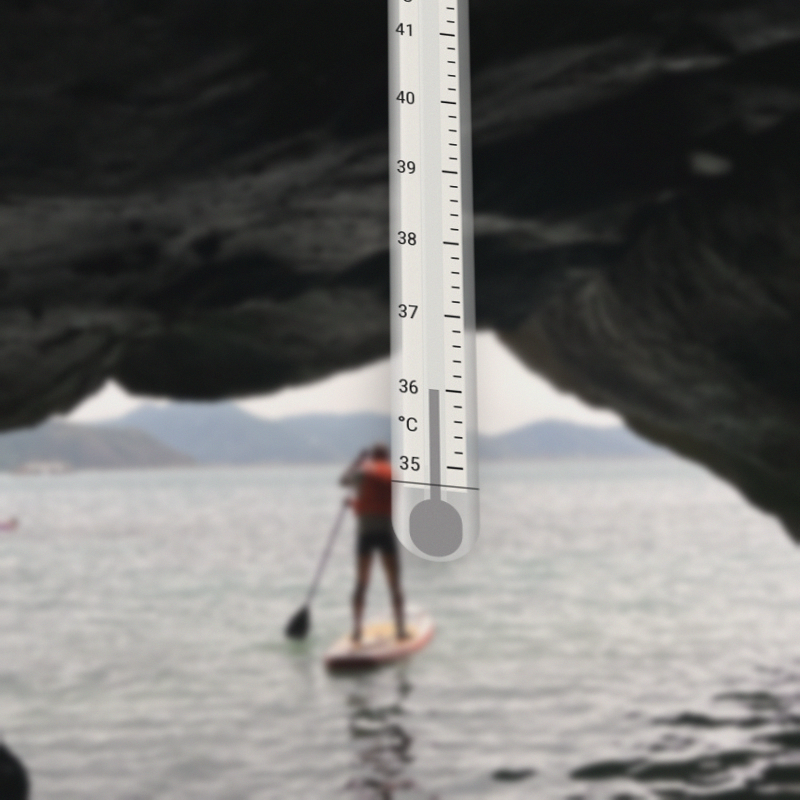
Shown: value=36 unit=°C
